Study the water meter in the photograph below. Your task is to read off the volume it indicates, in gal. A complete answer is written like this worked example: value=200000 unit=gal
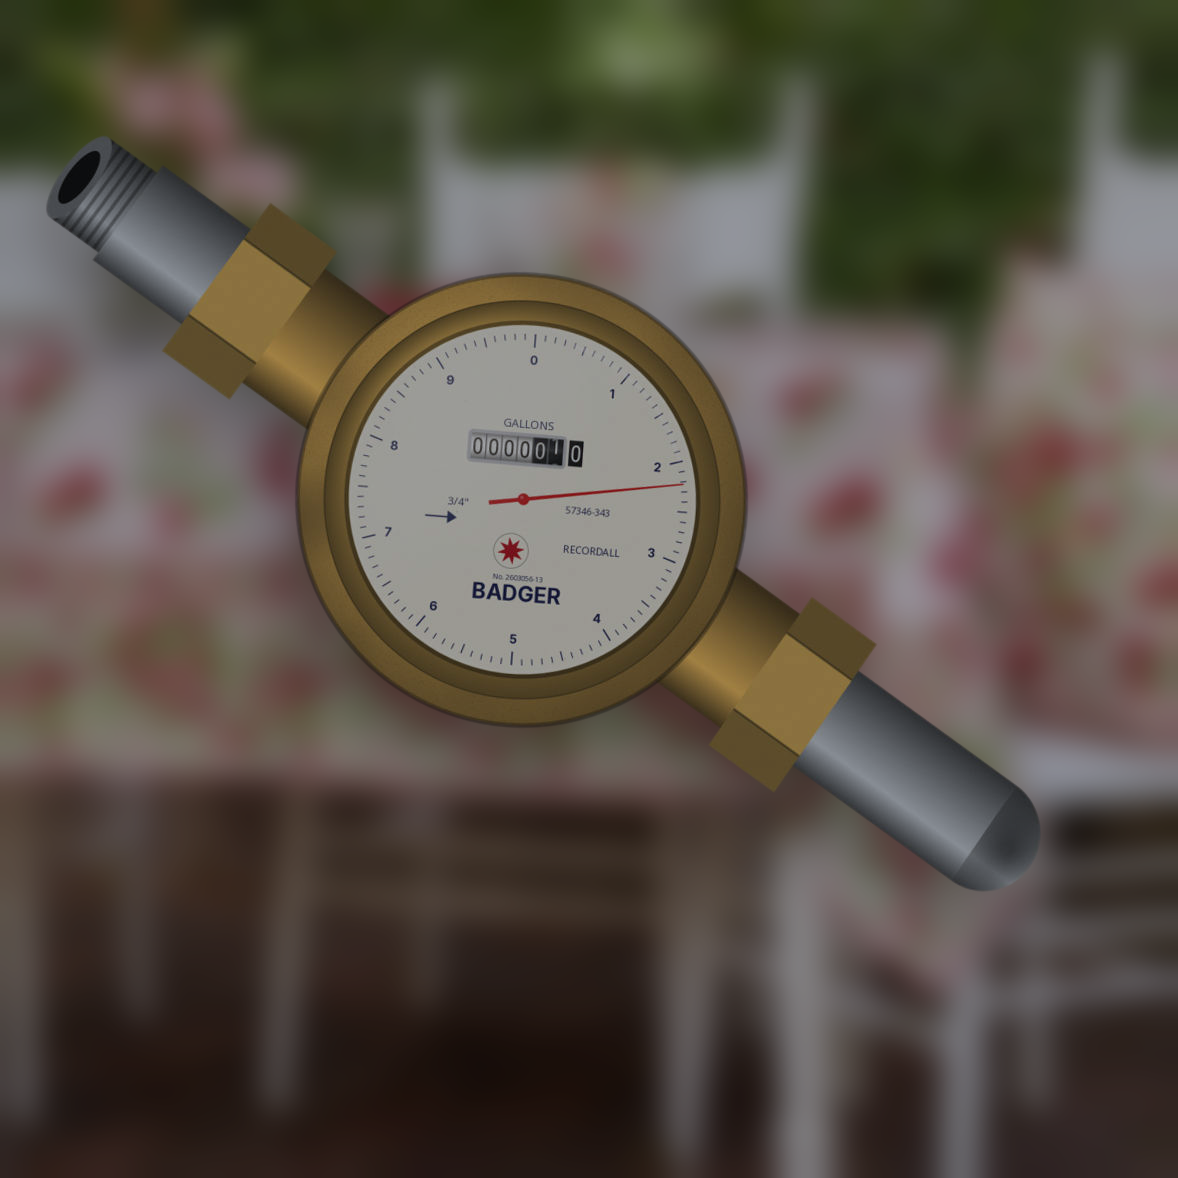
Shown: value=12.2 unit=gal
